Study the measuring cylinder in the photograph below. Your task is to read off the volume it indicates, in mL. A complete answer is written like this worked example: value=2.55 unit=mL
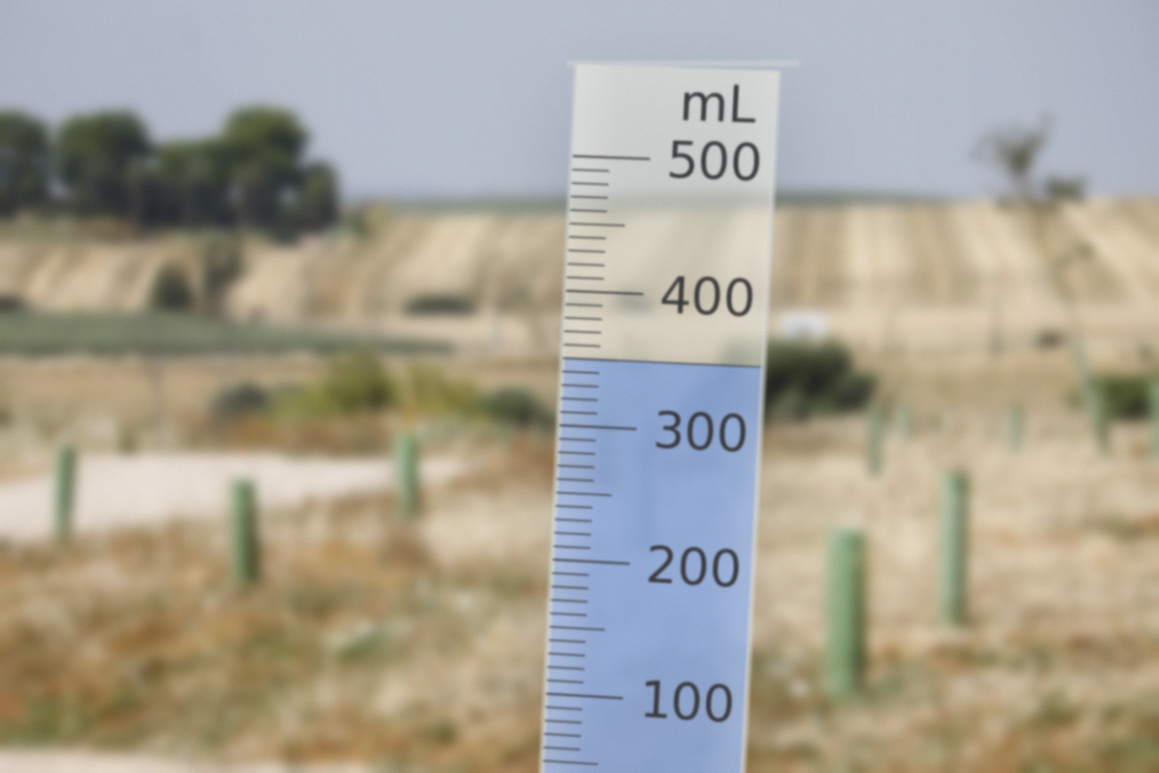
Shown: value=350 unit=mL
